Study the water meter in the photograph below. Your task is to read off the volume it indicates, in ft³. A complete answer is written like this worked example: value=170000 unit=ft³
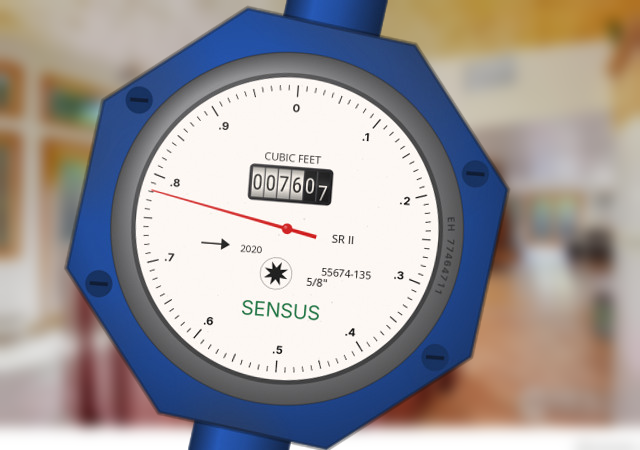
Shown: value=7606.78 unit=ft³
